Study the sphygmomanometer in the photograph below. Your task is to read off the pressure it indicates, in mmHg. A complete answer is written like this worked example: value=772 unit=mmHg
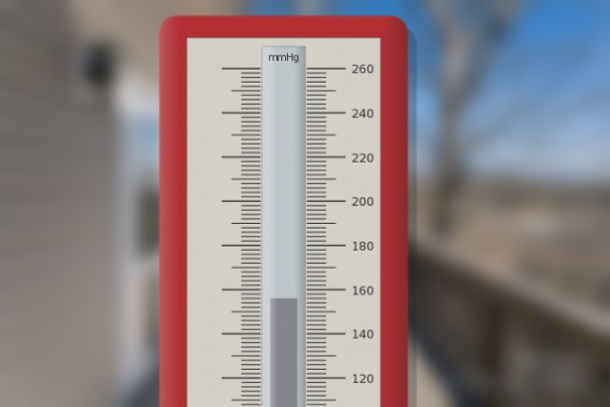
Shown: value=156 unit=mmHg
